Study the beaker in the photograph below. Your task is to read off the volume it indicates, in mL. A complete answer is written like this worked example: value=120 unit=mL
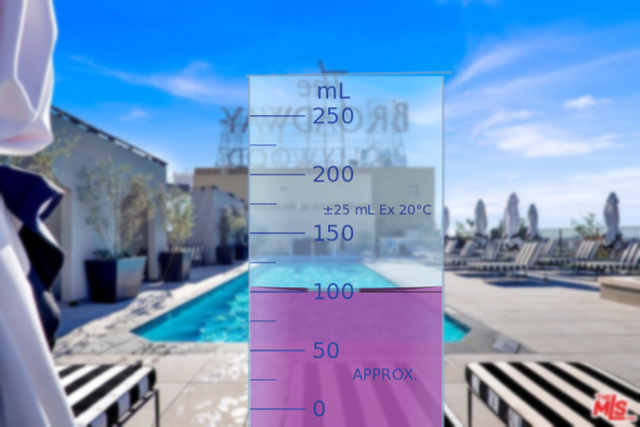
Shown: value=100 unit=mL
